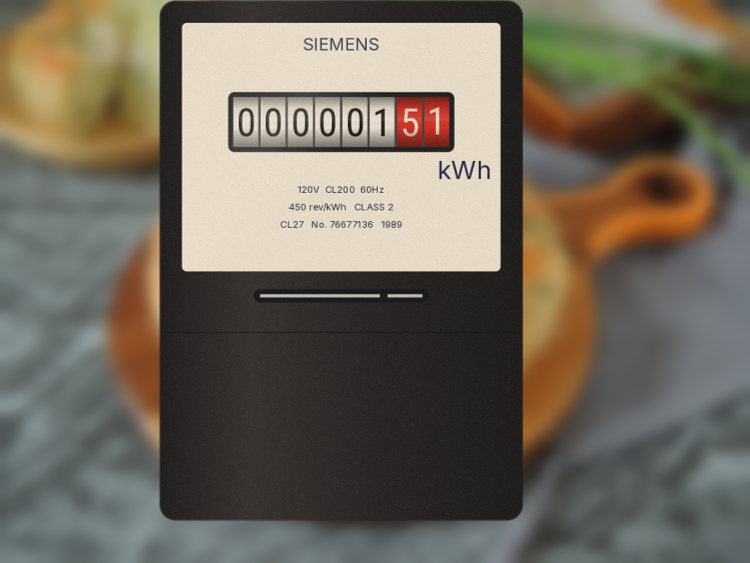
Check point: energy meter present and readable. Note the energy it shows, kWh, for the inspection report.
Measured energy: 1.51 kWh
